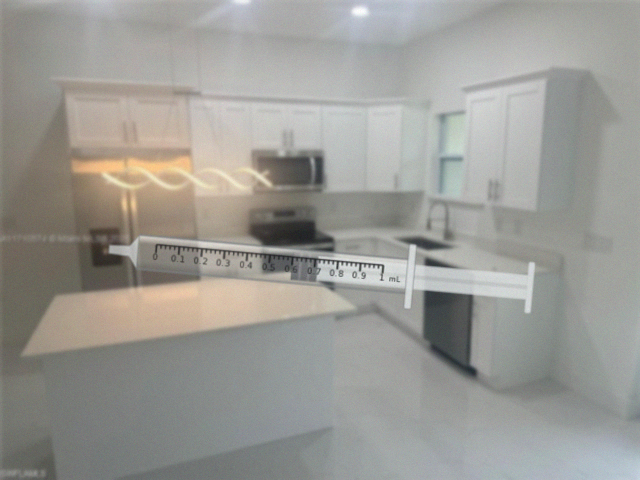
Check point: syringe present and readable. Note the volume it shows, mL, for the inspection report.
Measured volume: 0.6 mL
